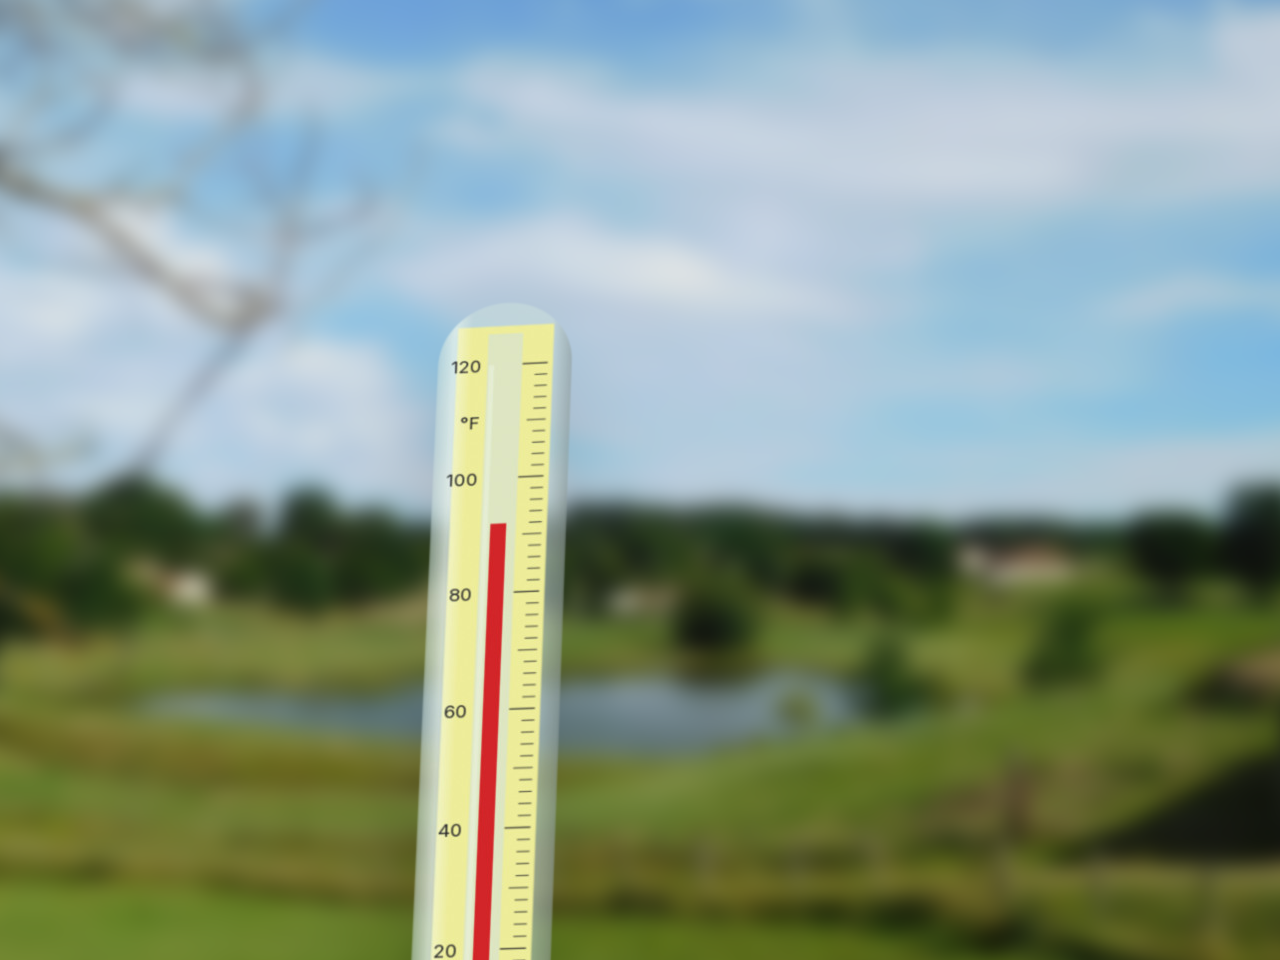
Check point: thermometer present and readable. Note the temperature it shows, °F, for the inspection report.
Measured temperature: 92 °F
